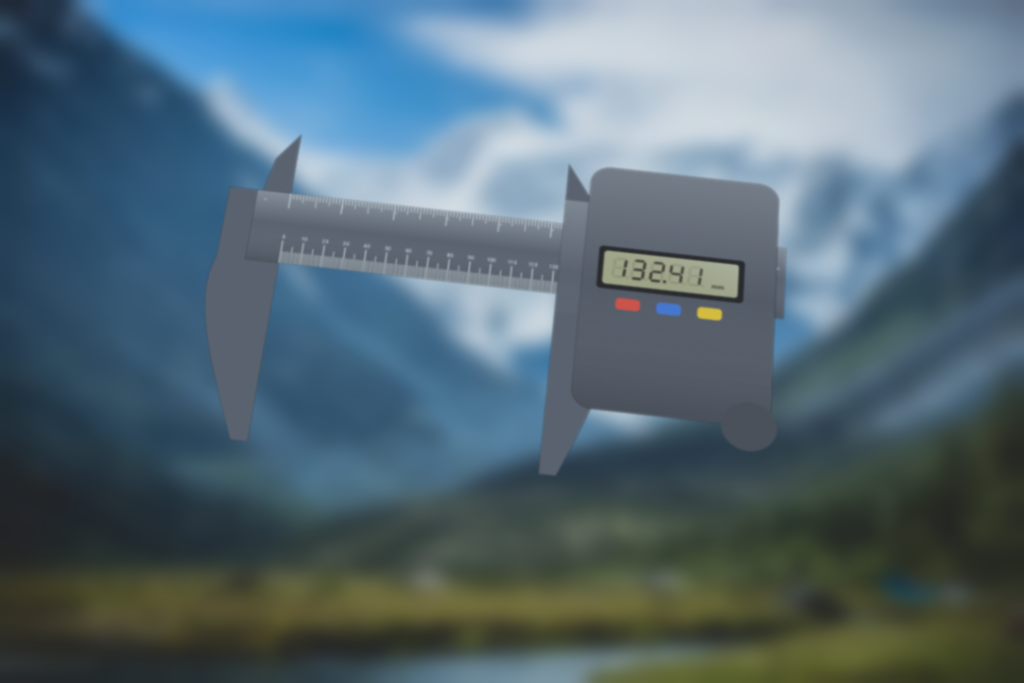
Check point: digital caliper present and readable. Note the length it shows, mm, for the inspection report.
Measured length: 132.41 mm
